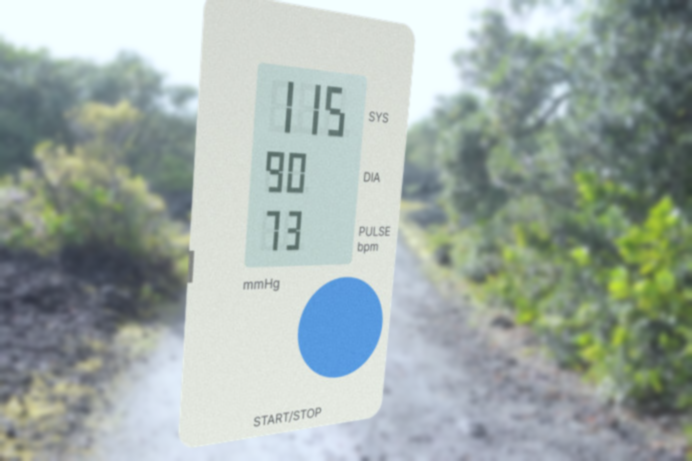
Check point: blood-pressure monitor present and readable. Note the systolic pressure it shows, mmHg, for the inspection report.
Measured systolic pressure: 115 mmHg
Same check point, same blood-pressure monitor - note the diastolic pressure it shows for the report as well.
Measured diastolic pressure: 90 mmHg
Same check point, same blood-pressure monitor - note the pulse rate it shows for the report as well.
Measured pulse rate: 73 bpm
